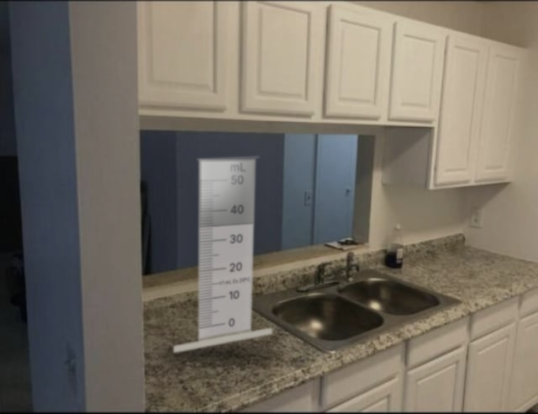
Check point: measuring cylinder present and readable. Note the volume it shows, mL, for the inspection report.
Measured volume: 35 mL
